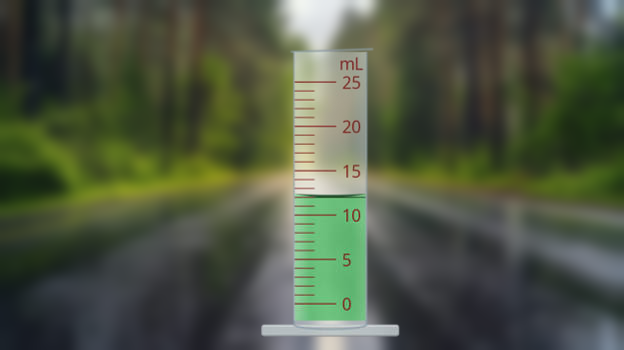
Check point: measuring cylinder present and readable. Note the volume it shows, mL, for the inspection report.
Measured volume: 12 mL
